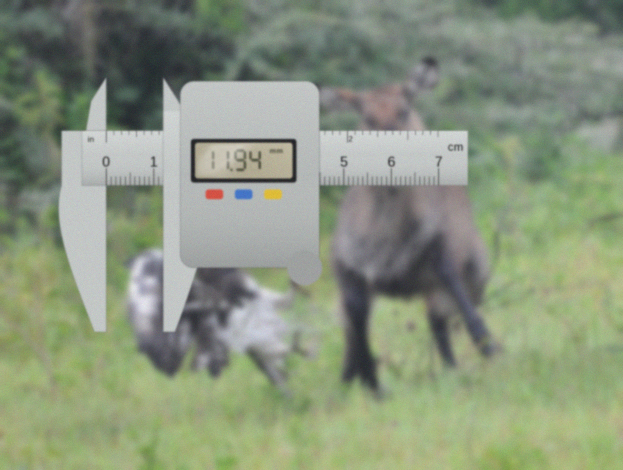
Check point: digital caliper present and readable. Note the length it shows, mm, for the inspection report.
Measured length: 11.94 mm
